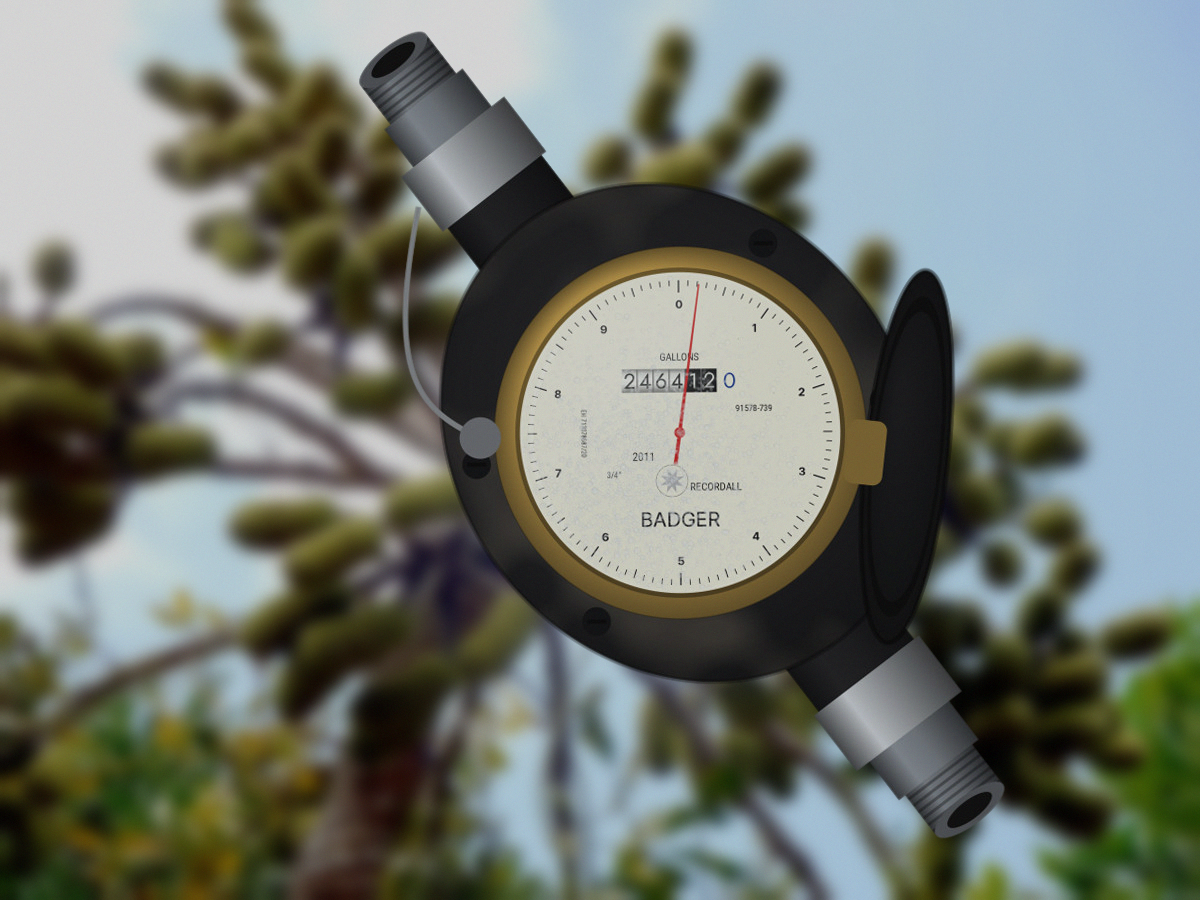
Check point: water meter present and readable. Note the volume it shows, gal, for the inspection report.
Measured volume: 2464120.2 gal
